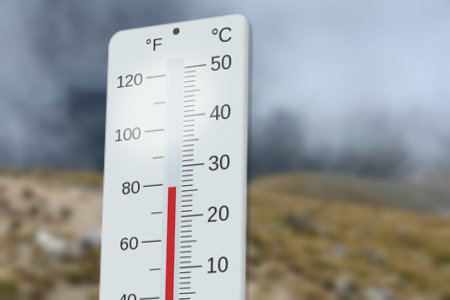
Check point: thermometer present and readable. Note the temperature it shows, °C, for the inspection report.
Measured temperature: 26 °C
